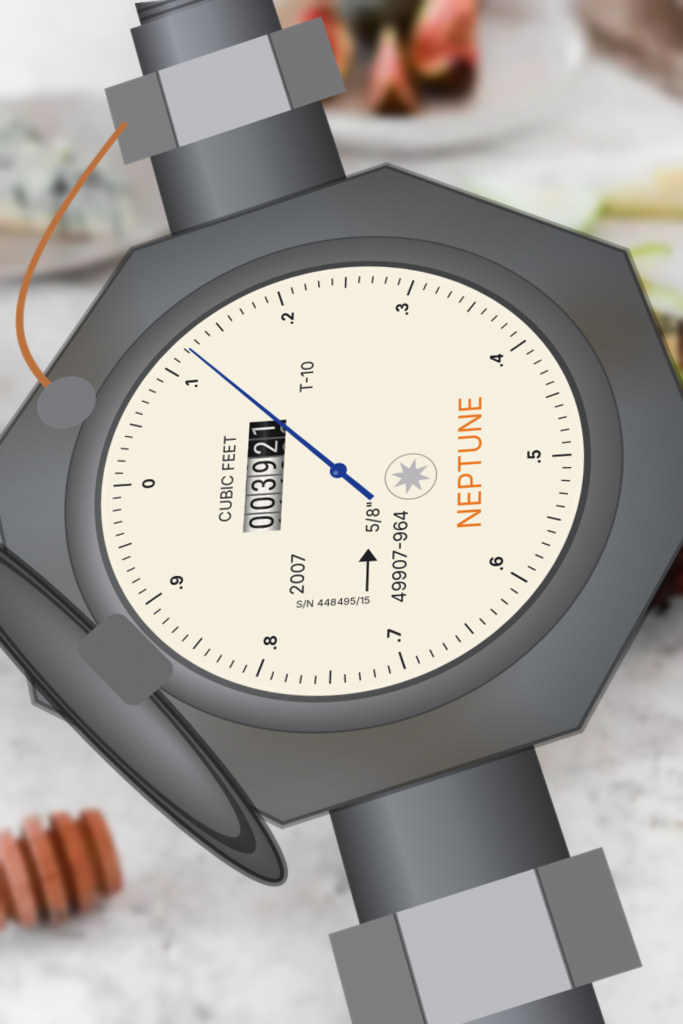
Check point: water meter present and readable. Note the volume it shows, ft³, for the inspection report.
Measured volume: 3921.12 ft³
